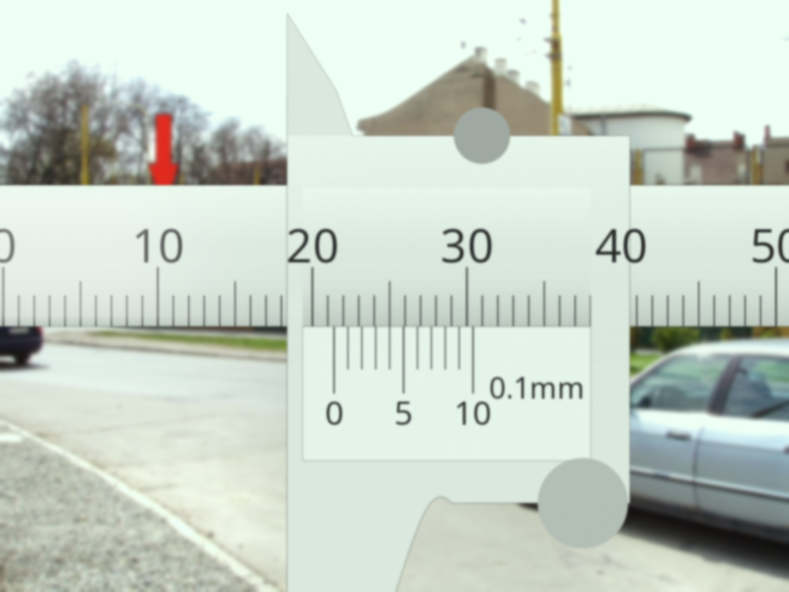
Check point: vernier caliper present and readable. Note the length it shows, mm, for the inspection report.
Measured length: 21.4 mm
